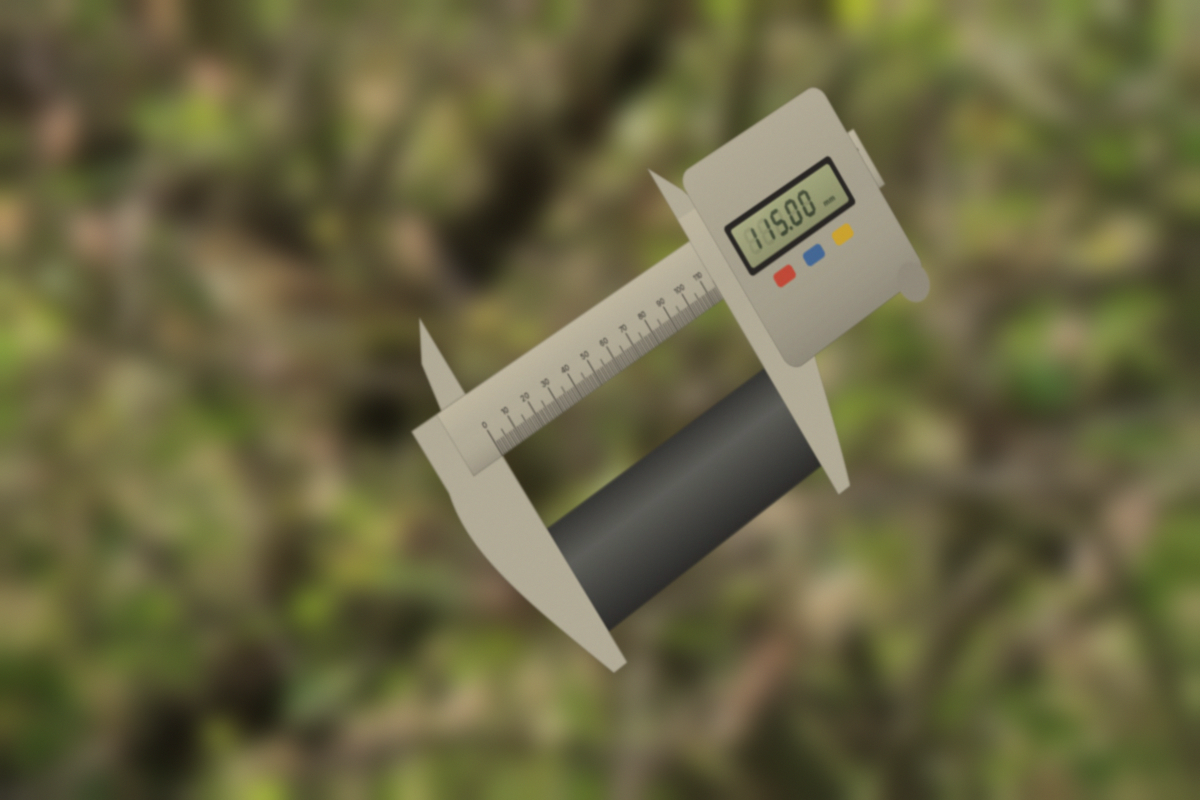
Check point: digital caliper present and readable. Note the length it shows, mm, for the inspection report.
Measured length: 115.00 mm
